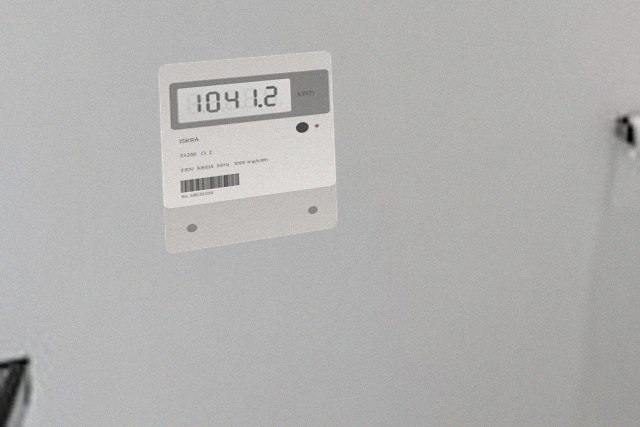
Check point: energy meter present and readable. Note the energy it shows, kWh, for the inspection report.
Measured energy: 1041.2 kWh
